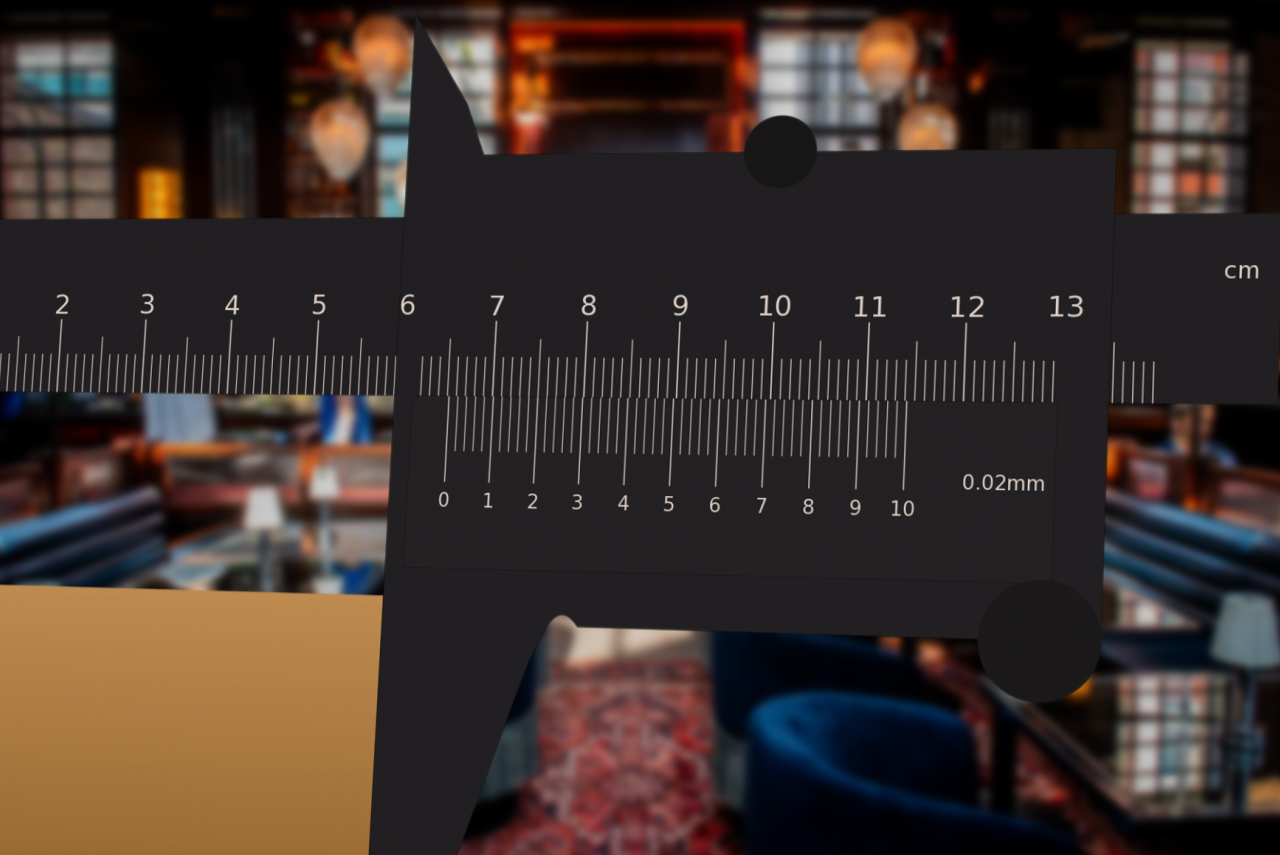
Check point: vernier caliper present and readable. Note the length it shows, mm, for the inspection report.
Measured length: 65.2 mm
